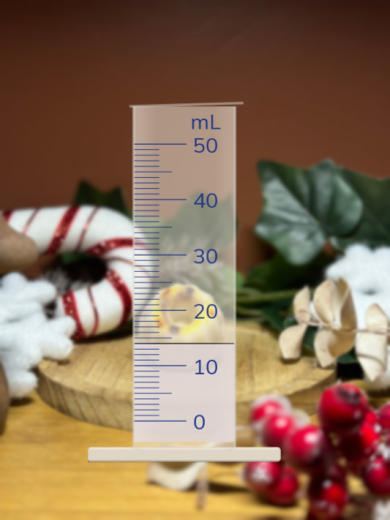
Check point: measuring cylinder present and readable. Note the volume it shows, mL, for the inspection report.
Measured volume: 14 mL
